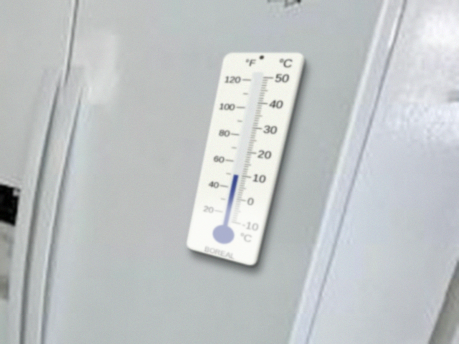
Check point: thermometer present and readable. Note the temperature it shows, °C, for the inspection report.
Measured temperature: 10 °C
